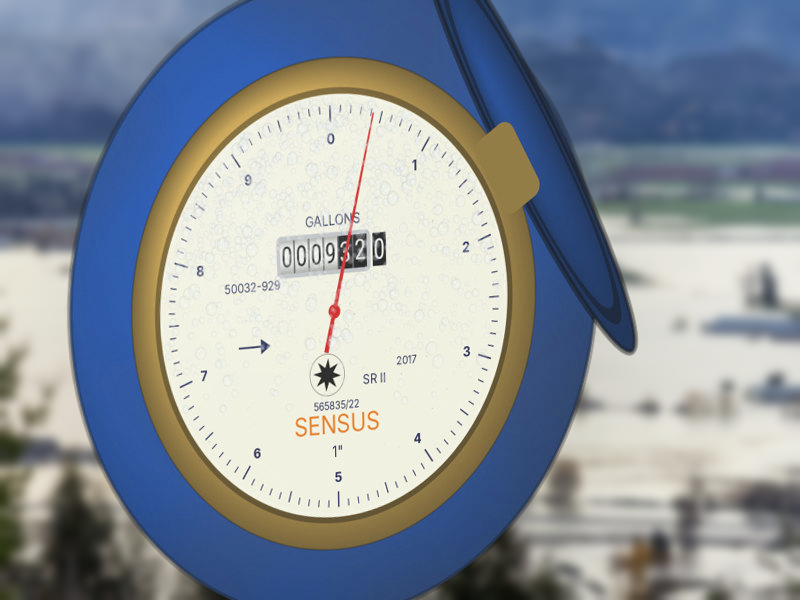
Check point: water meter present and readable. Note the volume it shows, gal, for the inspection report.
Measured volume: 9320.4 gal
